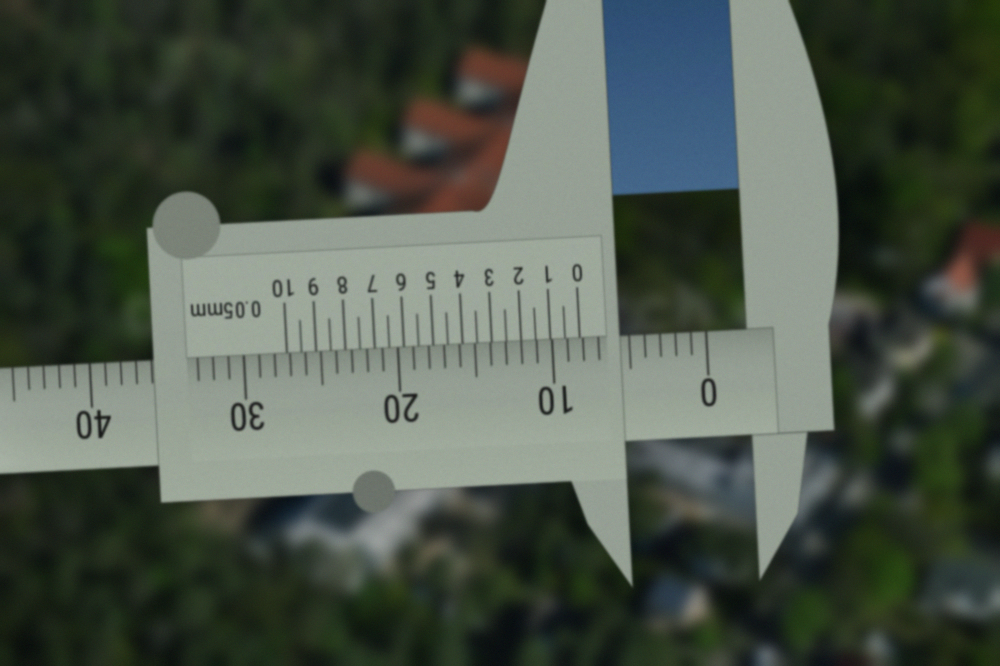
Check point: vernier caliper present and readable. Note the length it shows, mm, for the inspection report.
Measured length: 8.2 mm
